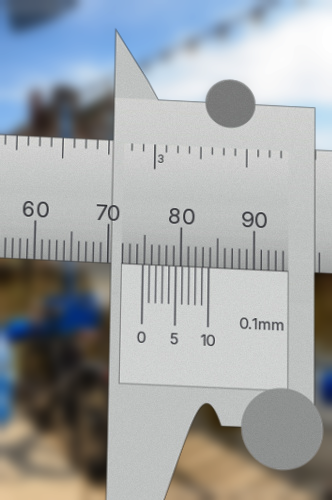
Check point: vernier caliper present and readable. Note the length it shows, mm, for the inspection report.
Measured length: 74.8 mm
